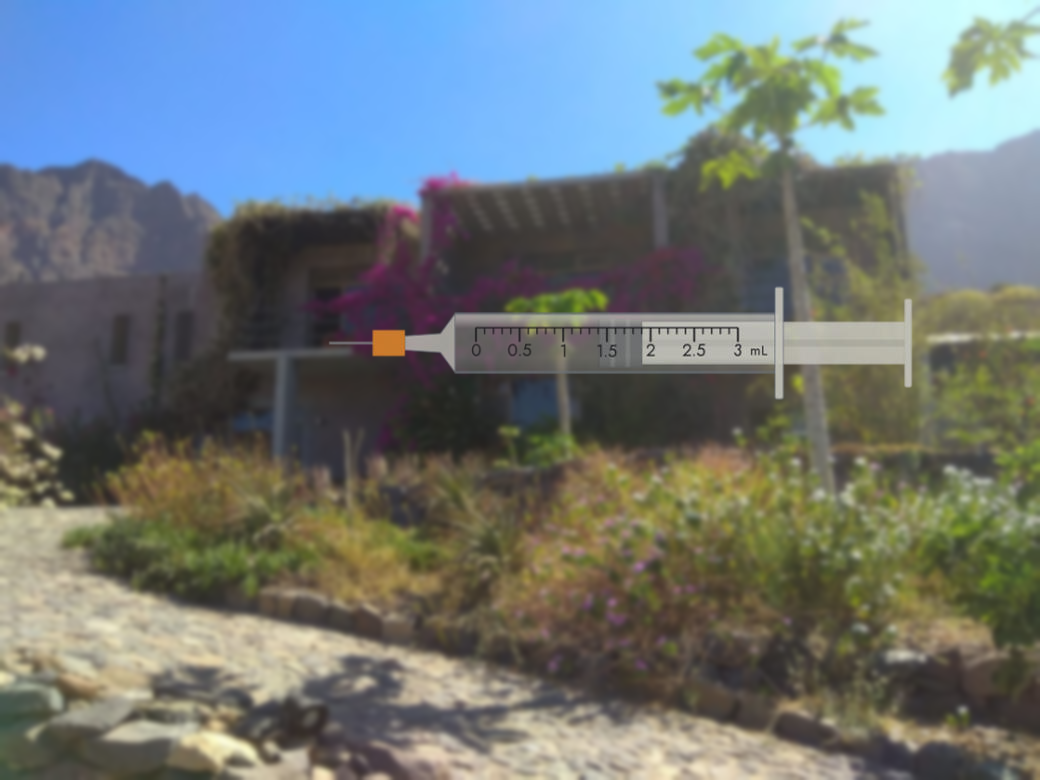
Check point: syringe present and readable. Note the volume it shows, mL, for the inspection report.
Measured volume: 1.4 mL
